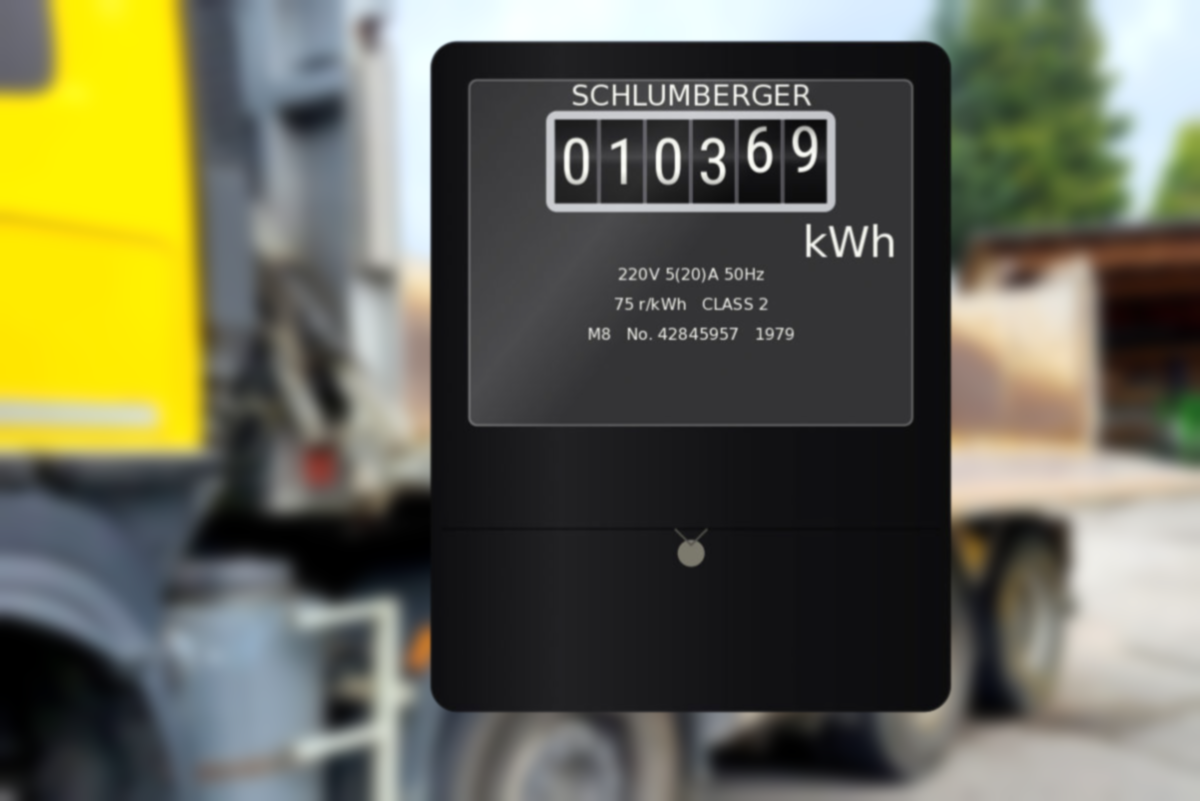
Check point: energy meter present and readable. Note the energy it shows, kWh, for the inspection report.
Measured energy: 10369 kWh
